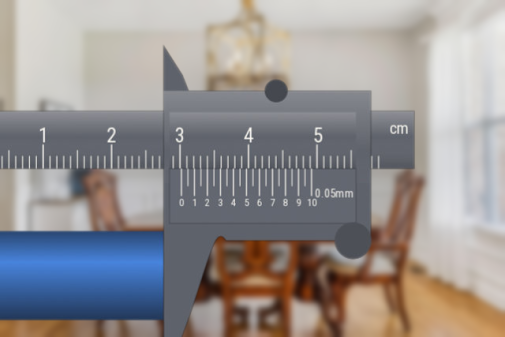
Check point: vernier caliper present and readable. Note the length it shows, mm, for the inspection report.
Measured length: 30.2 mm
